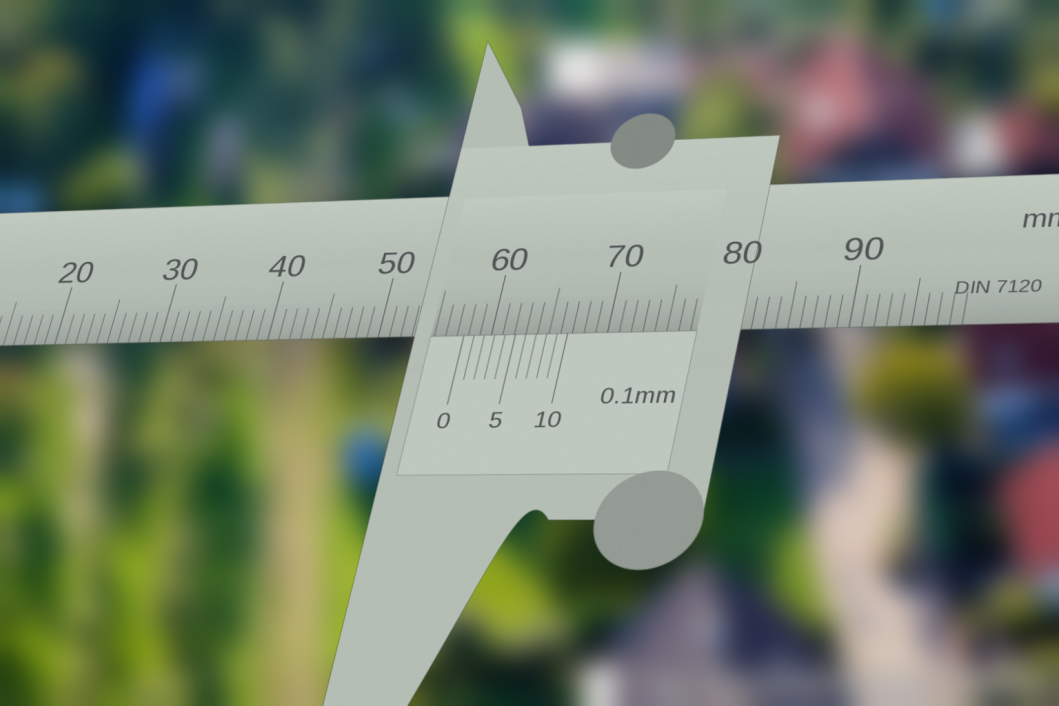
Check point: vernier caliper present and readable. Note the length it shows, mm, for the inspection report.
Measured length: 57.6 mm
